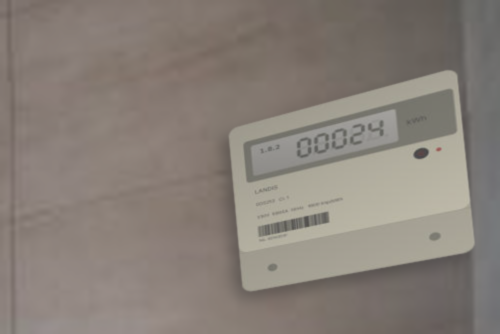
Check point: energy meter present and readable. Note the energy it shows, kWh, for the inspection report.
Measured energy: 24 kWh
